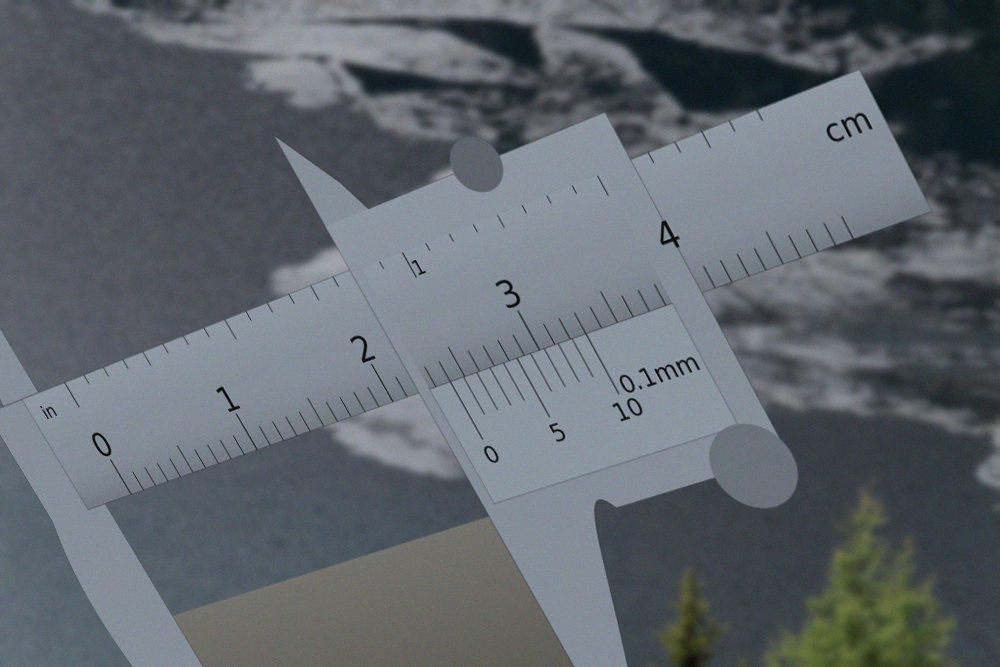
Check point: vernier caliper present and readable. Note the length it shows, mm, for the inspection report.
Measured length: 24.0 mm
